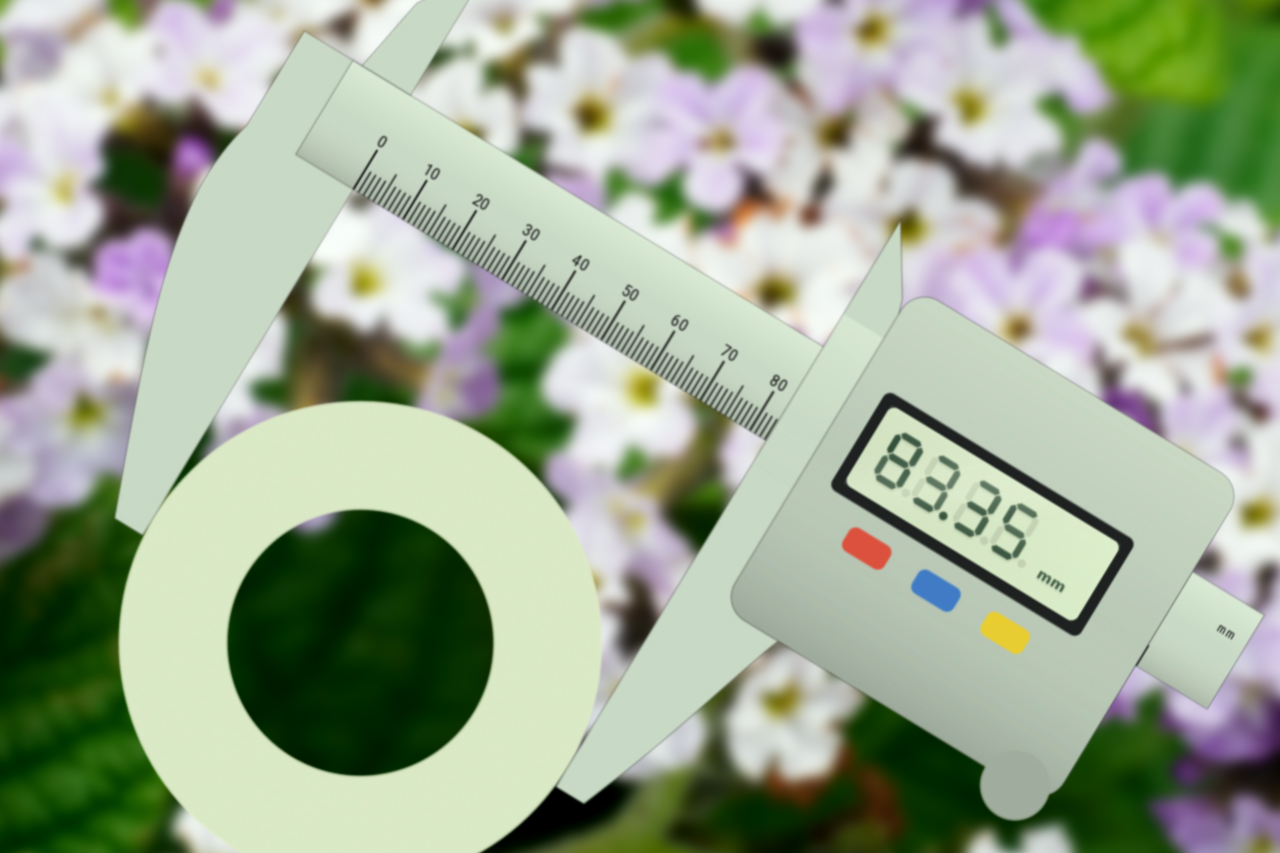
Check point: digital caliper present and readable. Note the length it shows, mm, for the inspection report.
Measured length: 83.35 mm
